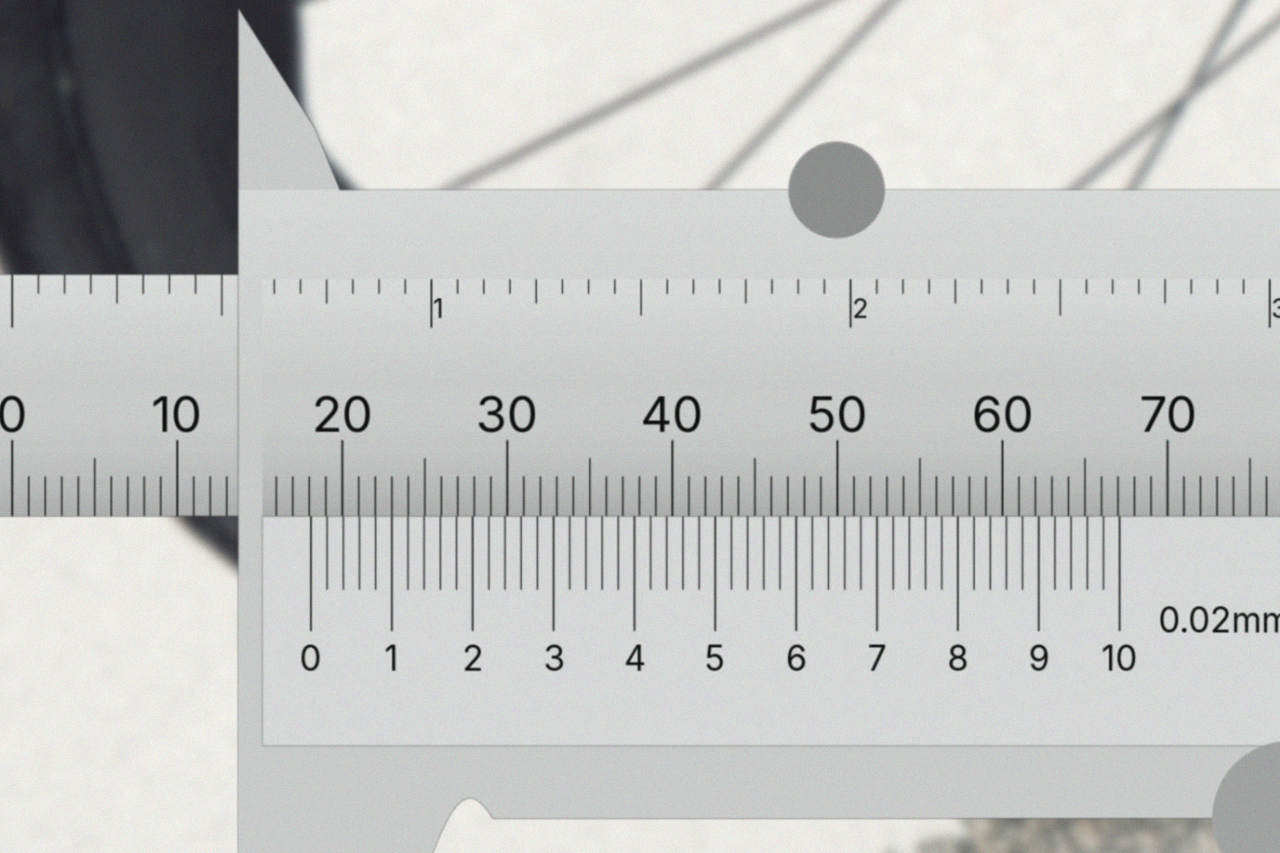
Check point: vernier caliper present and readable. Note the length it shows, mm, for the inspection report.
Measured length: 18.1 mm
